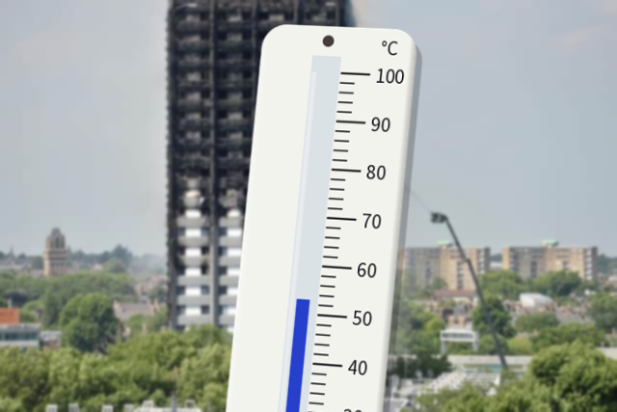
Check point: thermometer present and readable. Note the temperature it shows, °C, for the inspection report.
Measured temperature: 53 °C
